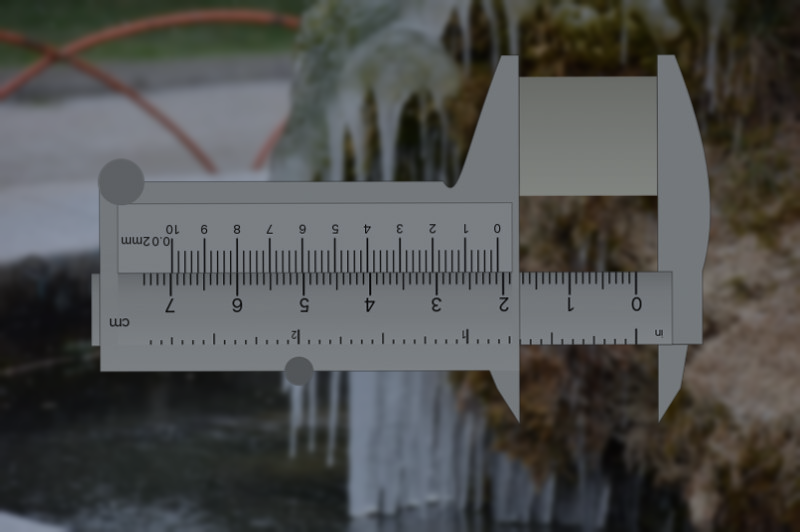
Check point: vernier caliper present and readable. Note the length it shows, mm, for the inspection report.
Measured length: 20.8 mm
